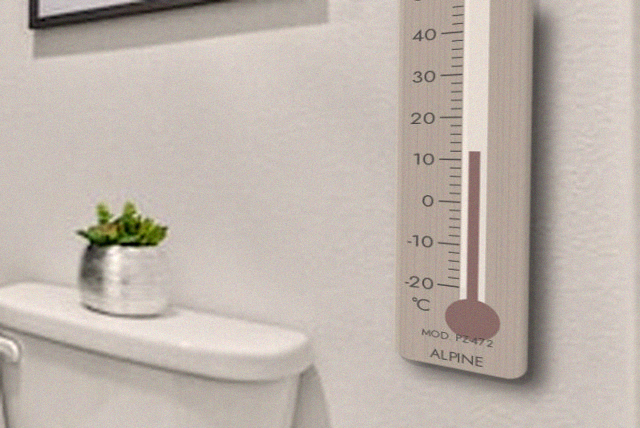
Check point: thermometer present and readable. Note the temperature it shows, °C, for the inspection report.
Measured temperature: 12 °C
